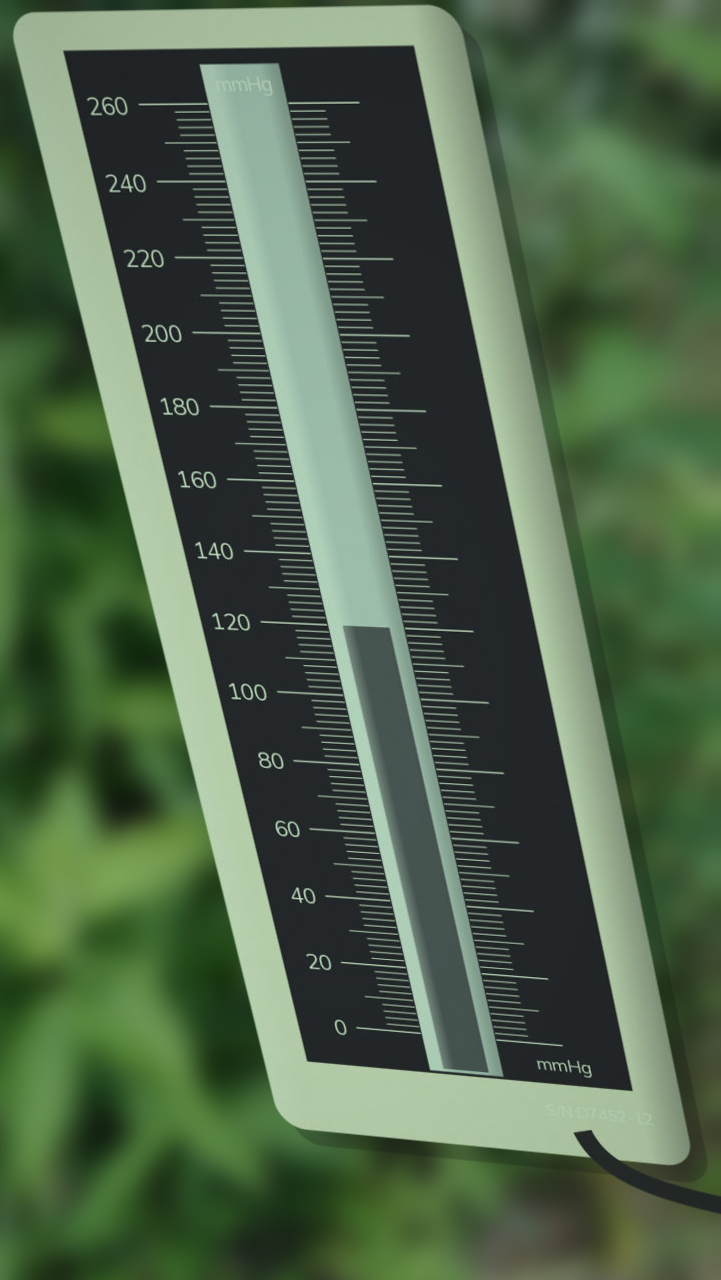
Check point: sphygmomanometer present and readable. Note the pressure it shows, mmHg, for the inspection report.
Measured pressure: 120 mmHg
